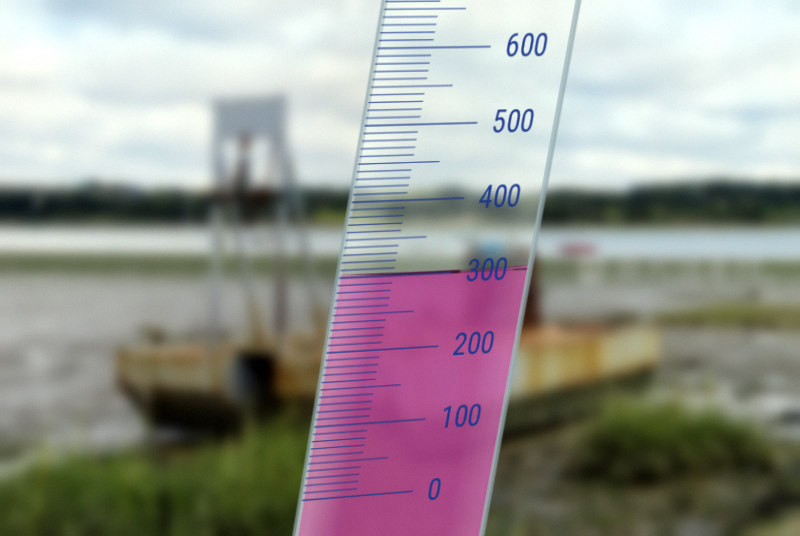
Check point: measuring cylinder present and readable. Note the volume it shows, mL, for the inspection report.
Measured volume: 300 mL
